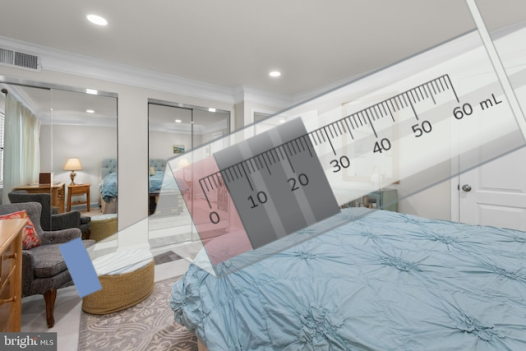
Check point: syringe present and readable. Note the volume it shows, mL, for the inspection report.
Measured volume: 5 mL
